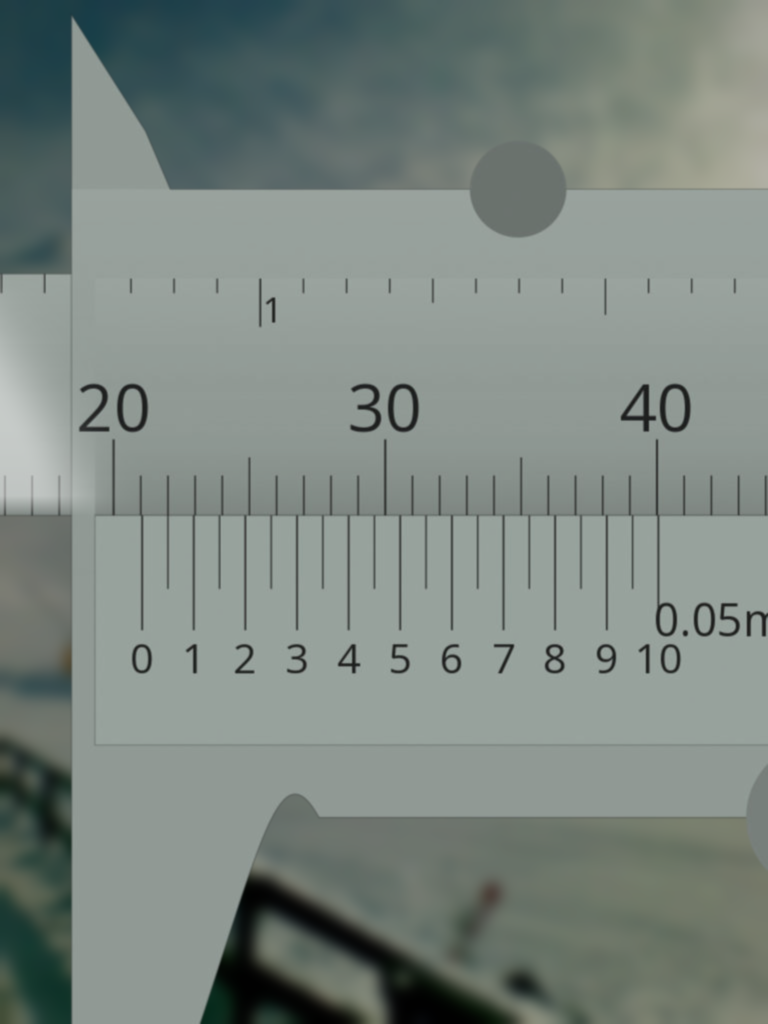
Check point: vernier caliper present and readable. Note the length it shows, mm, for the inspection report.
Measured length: 21.05 mm
